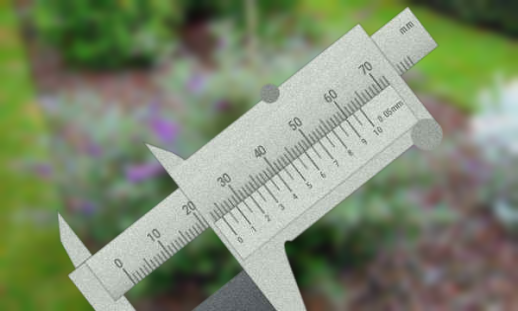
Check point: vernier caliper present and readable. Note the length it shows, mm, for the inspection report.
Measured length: 24.5 mm
